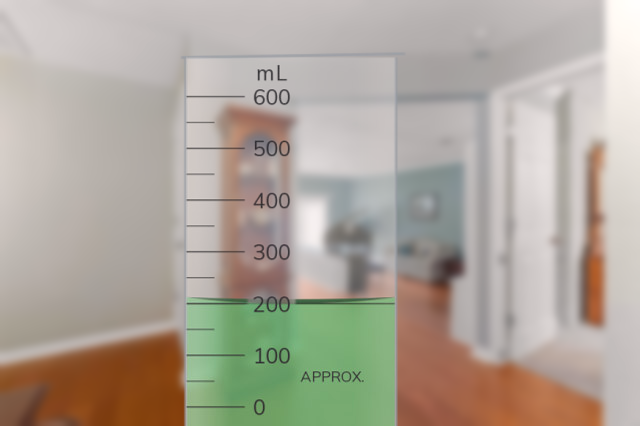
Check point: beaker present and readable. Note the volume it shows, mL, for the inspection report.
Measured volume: 200 mL
